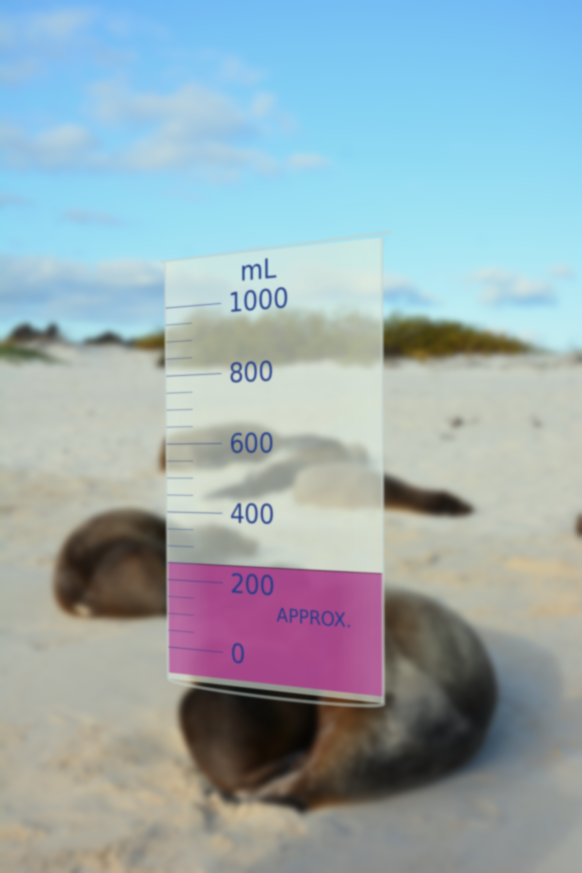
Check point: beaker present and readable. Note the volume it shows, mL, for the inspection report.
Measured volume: 250 mL
